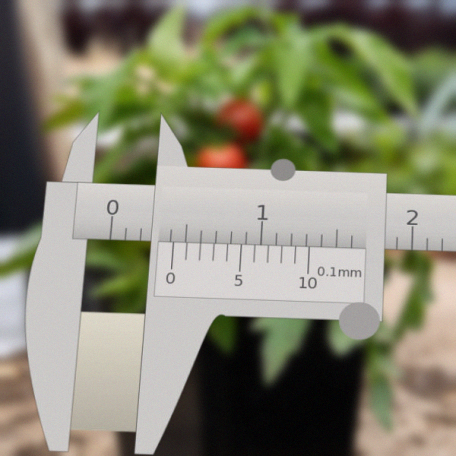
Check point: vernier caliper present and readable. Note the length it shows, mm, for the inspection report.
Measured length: 4.2 mm
